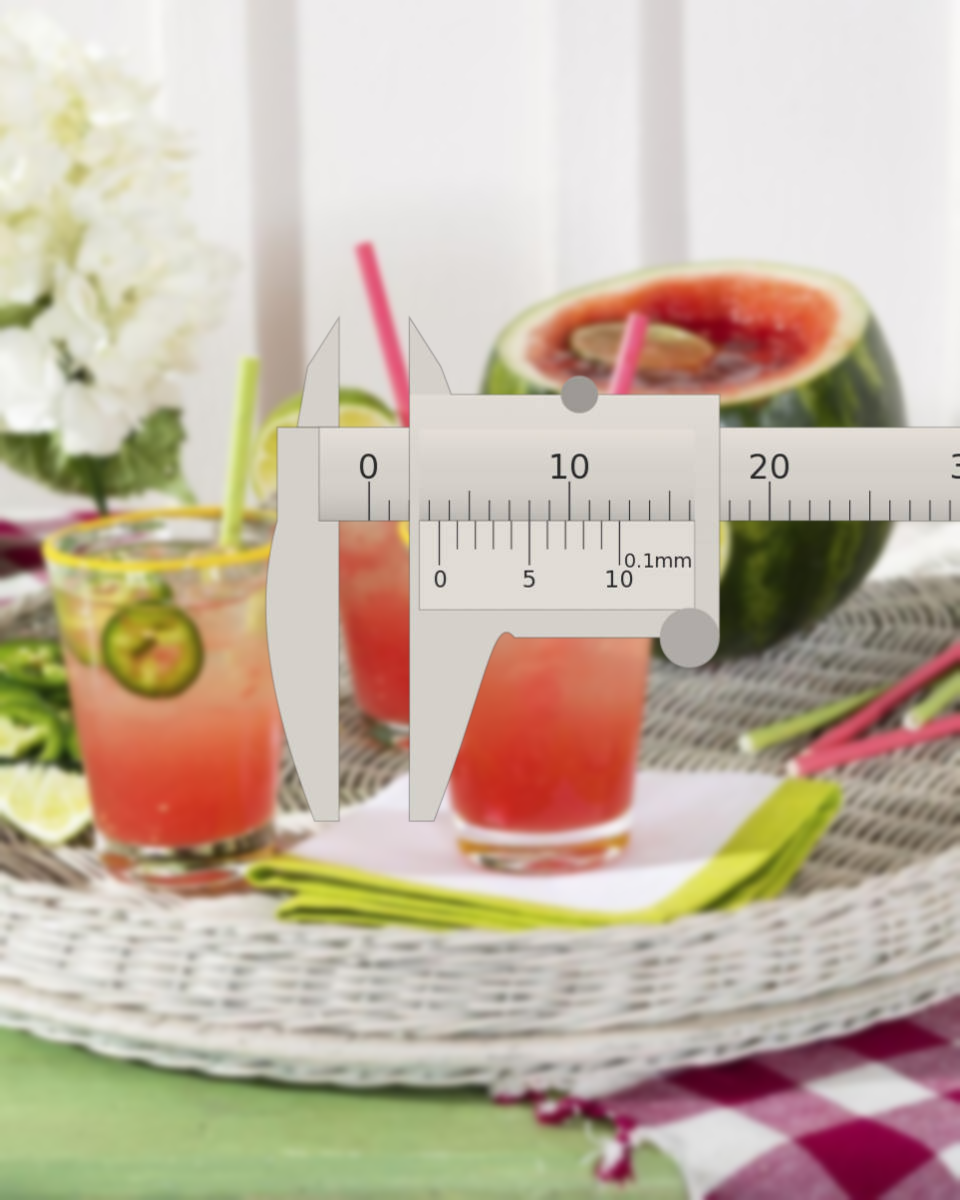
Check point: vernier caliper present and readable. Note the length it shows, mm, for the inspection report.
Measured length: 3.5 mm
